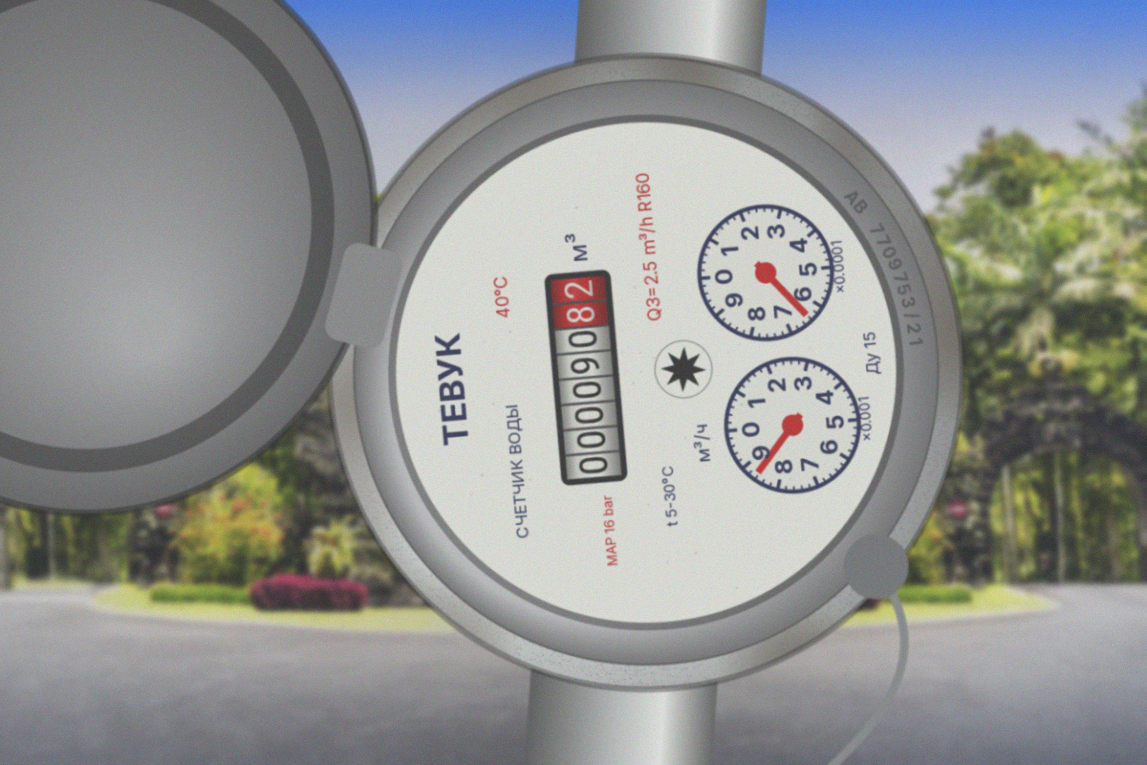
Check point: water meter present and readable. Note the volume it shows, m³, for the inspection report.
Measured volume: 90.8286 m³
